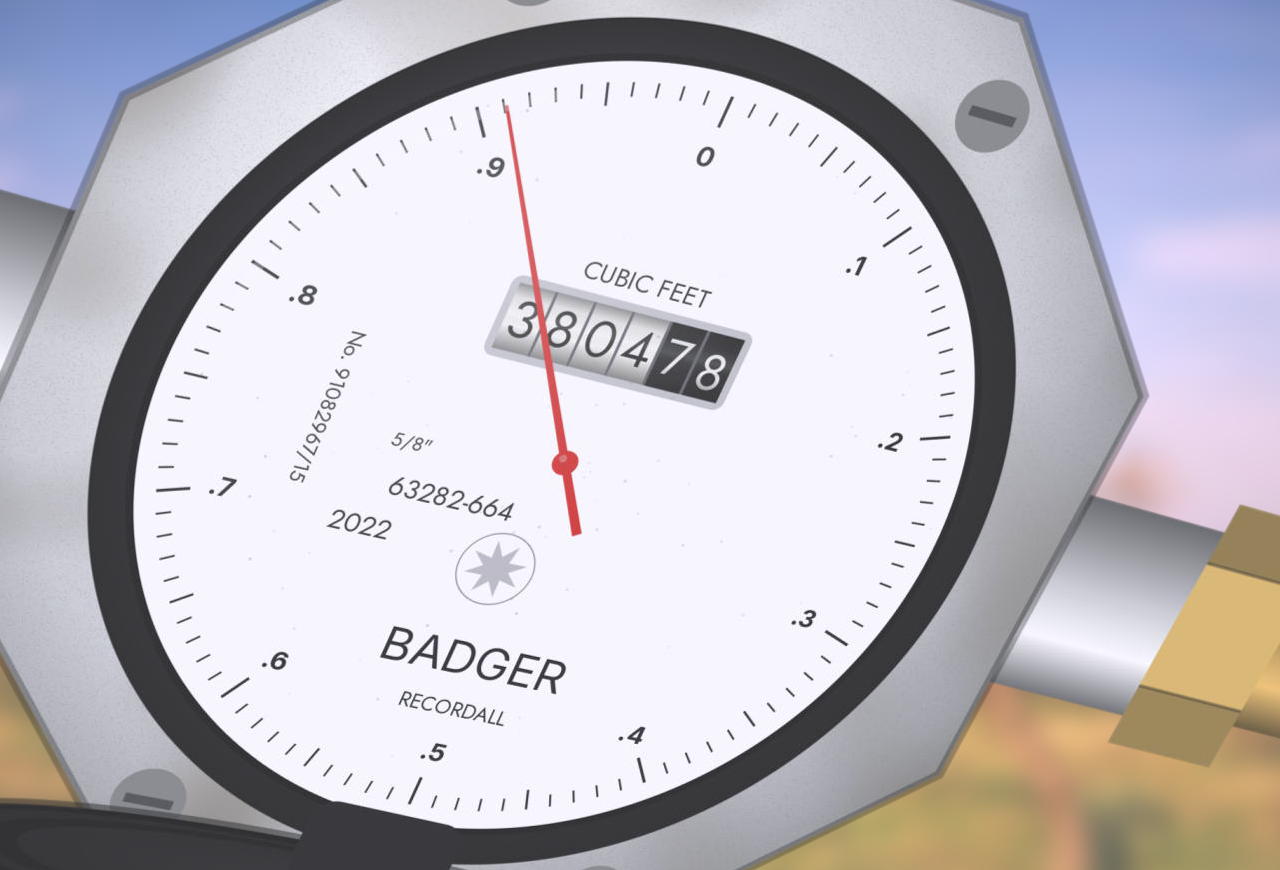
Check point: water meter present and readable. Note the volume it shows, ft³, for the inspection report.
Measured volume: 380477.91 ft³
